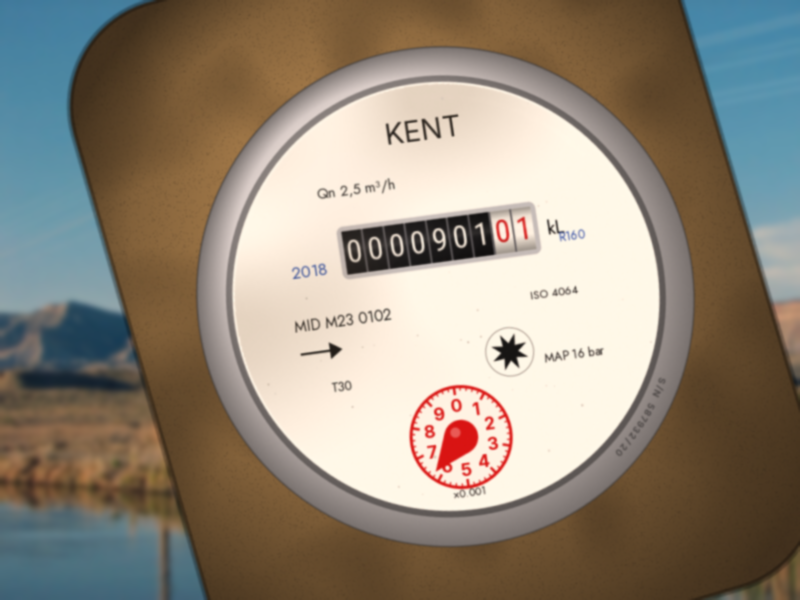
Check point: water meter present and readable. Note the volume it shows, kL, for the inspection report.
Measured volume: 901.016 kL
